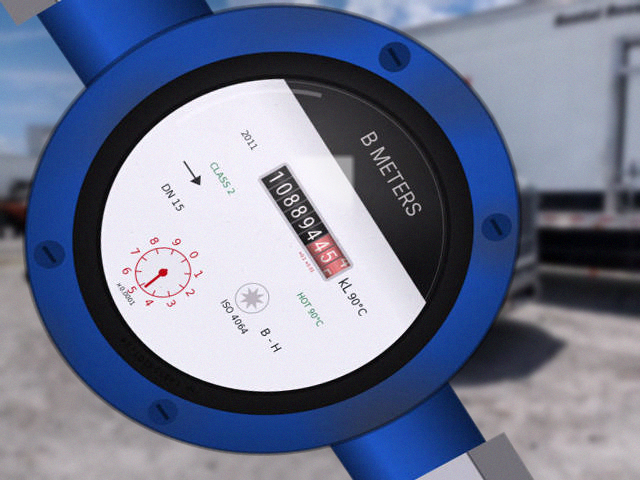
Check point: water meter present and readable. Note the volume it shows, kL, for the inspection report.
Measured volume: 108894.4544 kL
